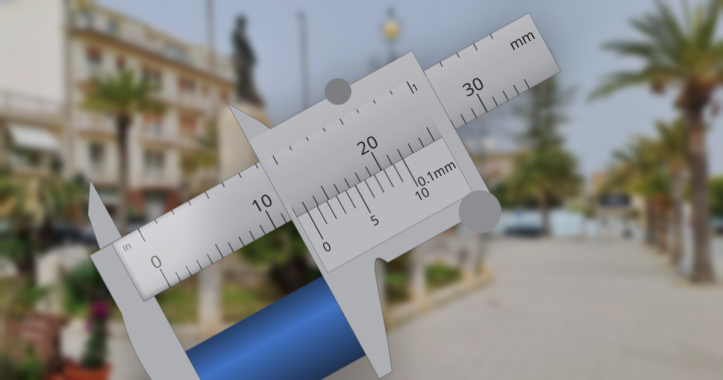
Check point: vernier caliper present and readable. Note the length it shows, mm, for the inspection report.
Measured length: 13.0 mm
